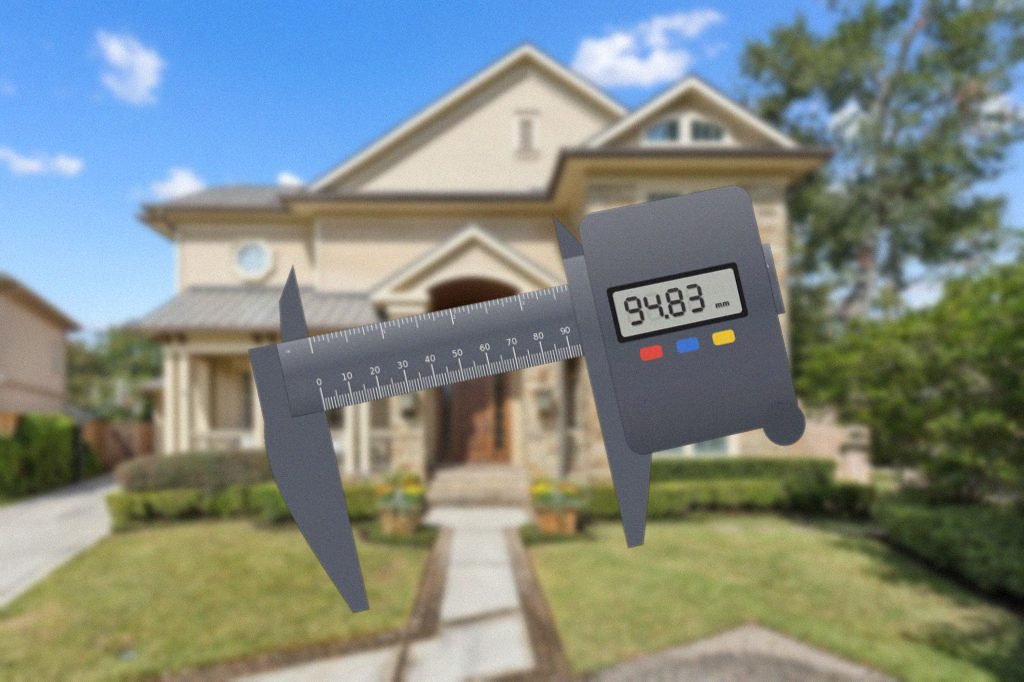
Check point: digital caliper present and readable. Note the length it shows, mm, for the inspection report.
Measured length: 94.83 mm
